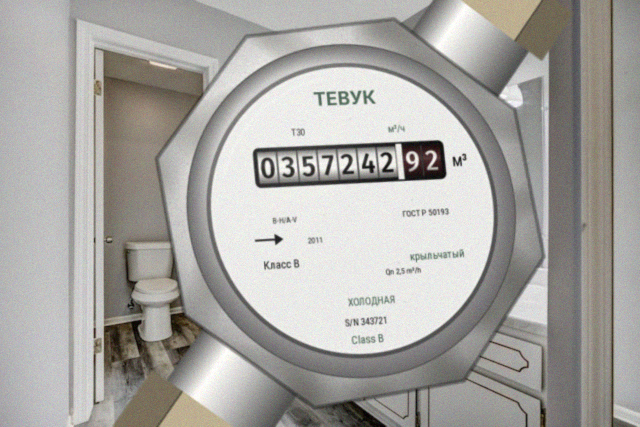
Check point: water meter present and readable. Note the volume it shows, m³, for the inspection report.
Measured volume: 357242.92 m³
